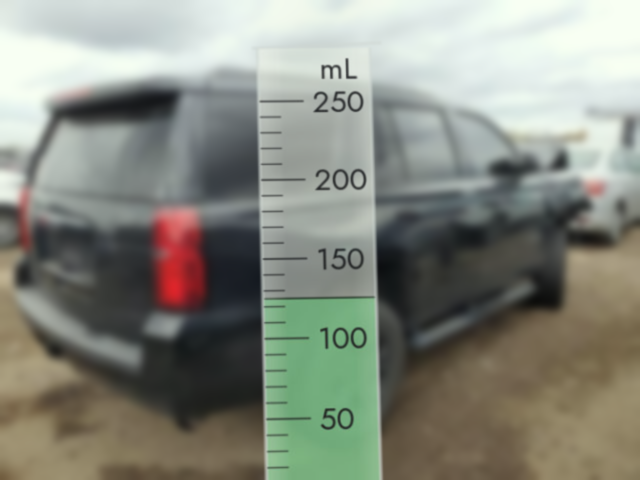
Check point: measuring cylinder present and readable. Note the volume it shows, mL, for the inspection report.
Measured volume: 125 mL
